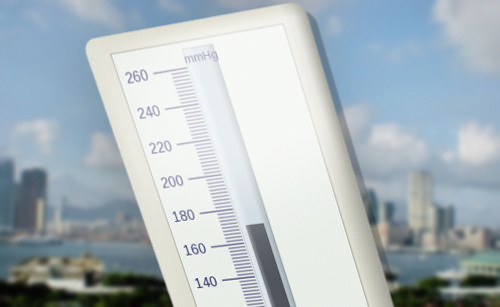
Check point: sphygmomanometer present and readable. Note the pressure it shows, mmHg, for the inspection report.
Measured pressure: 170 mmHg
